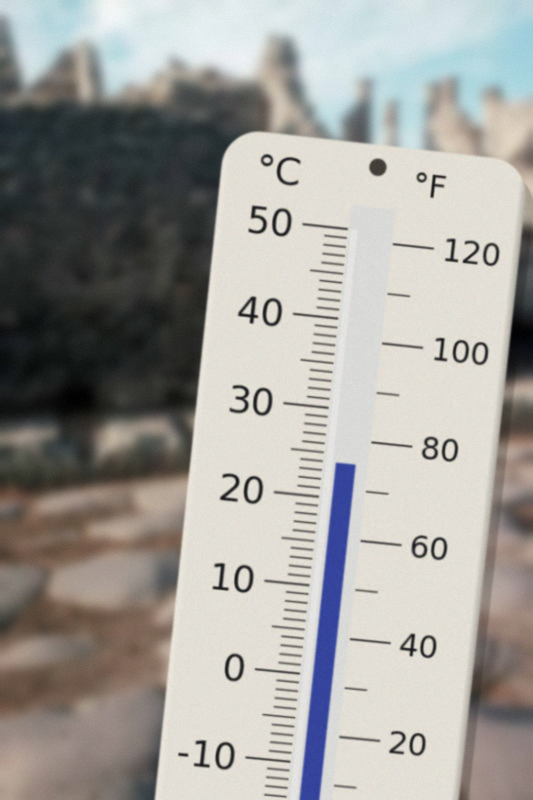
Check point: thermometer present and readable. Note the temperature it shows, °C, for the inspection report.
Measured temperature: 24 °C
